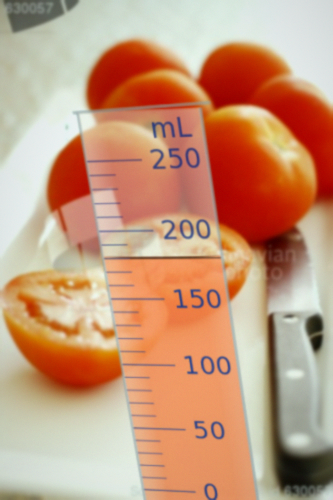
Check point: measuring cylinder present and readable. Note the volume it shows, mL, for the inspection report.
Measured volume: 180 mL
